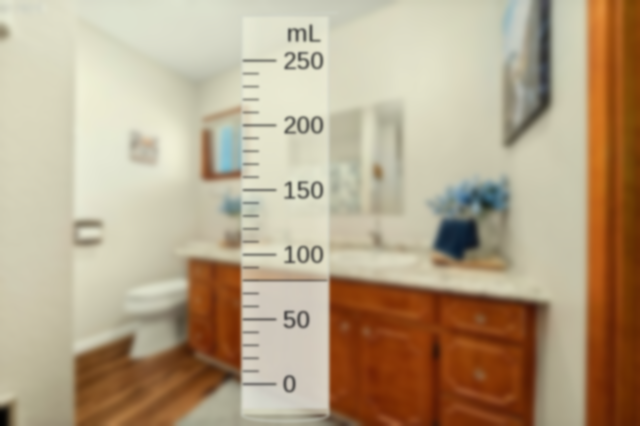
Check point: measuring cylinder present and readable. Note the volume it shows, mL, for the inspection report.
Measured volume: 80 mL
